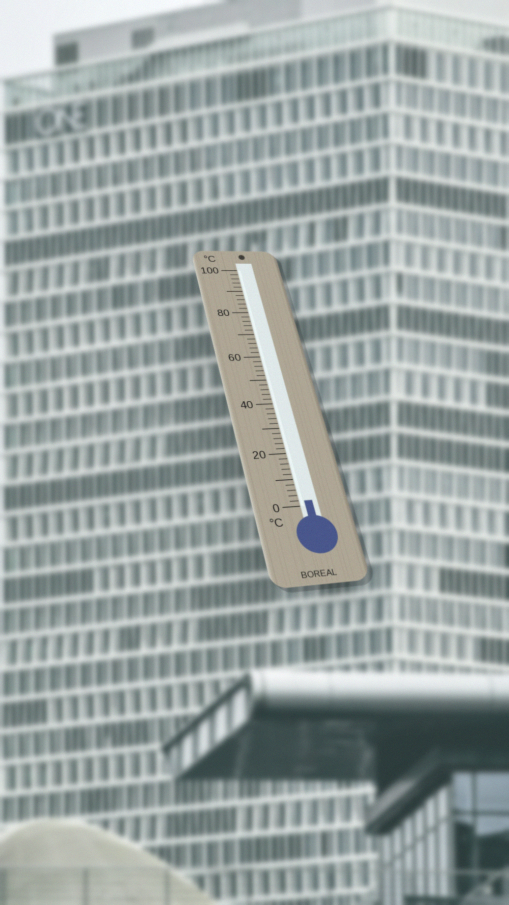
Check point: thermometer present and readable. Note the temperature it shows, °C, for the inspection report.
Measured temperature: 2 °C
